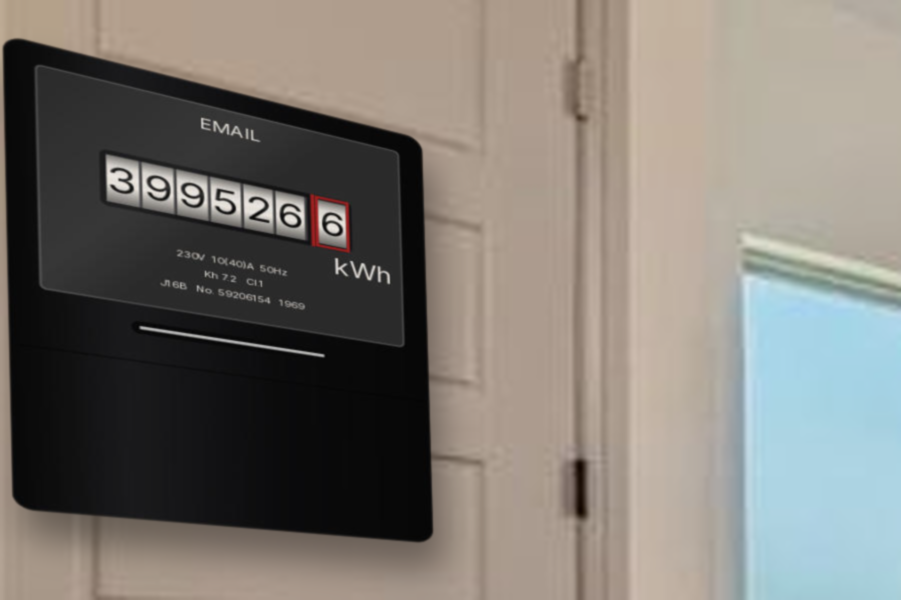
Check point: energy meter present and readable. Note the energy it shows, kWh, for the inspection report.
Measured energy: 399526.6 kWh
